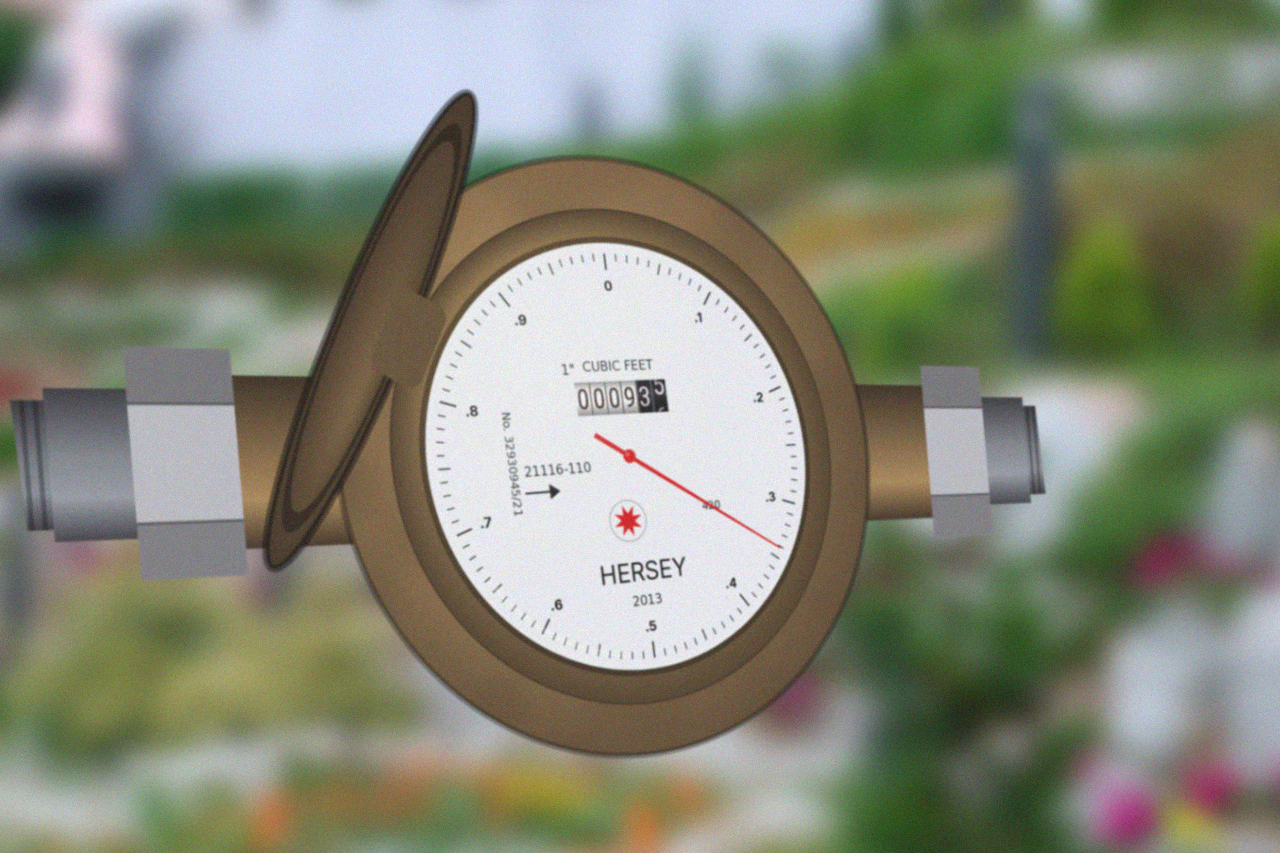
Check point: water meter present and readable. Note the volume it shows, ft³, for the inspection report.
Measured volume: 935.34 ft³
